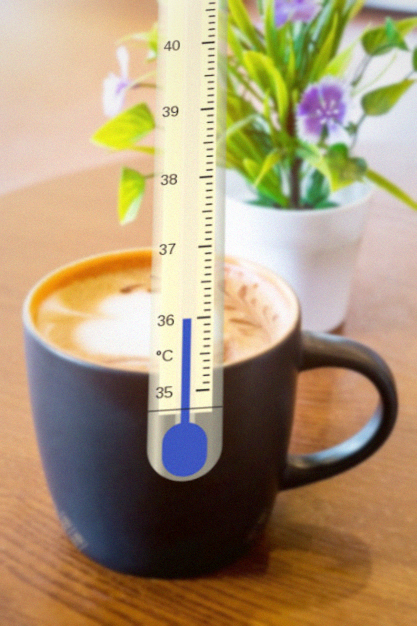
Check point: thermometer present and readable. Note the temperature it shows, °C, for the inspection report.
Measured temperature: 36 °C
